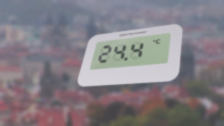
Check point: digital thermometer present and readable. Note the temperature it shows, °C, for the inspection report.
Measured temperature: 24.4 °C
